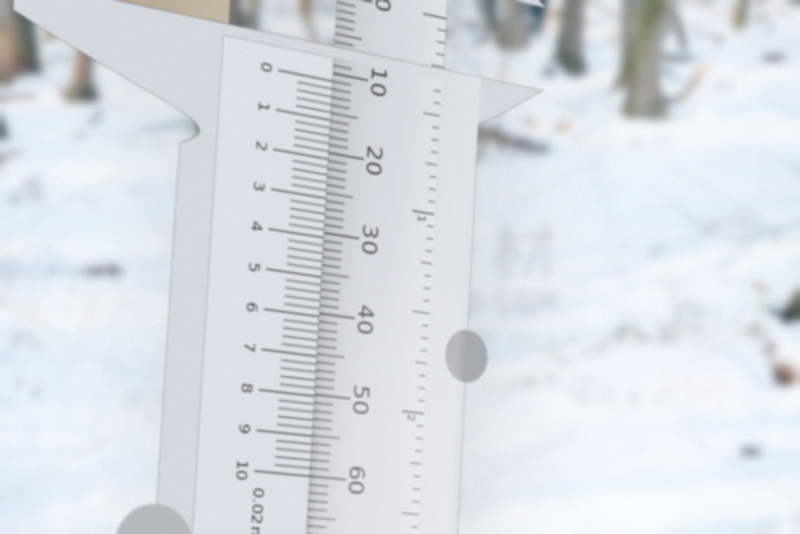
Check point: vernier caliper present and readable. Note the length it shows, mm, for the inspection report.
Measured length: 11.0 mm
